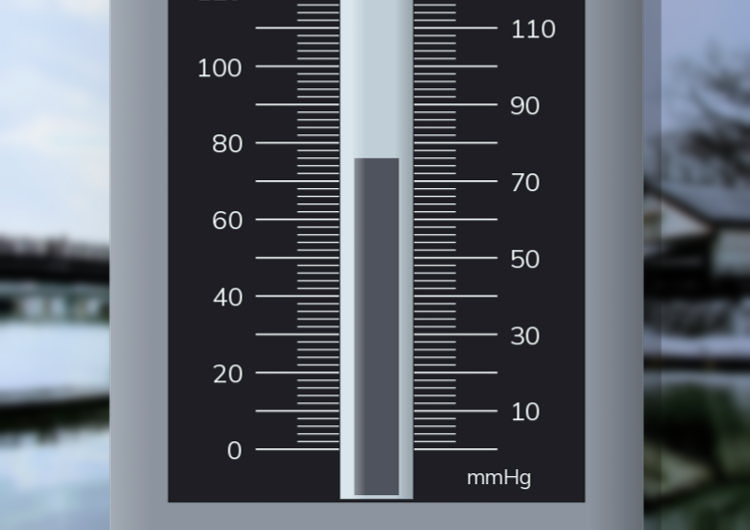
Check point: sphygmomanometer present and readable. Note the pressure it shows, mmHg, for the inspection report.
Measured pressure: 76 mmHg
